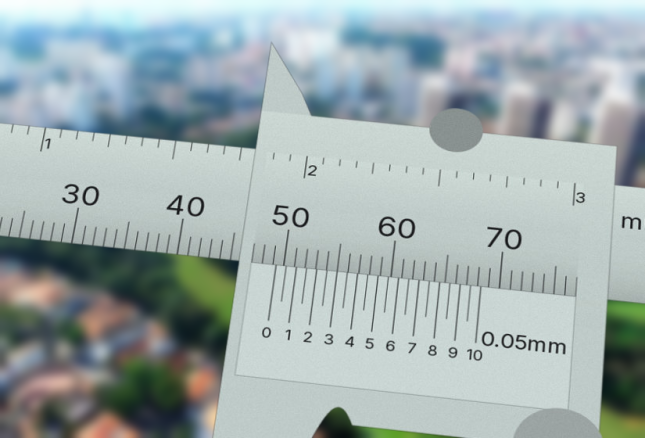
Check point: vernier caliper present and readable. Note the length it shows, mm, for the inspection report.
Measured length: 49.3 mm
